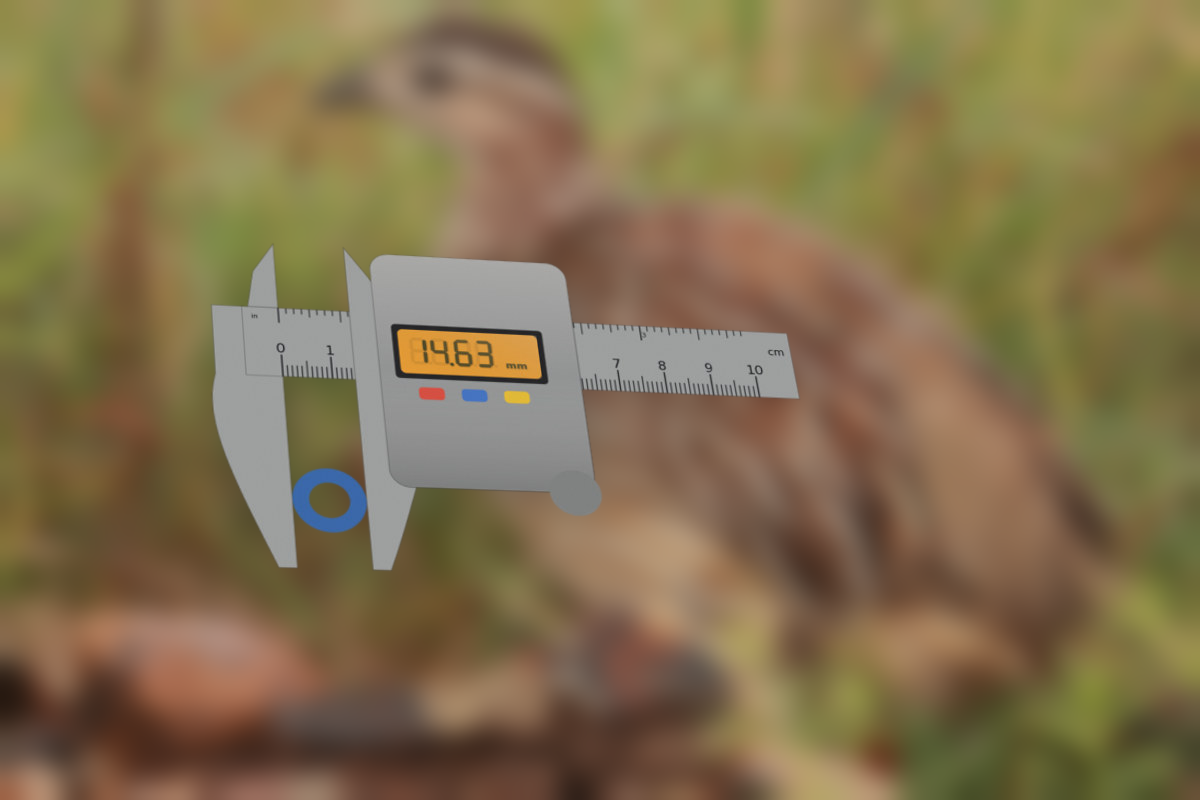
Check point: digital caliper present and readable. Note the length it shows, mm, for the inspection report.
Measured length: 14.63 mm
